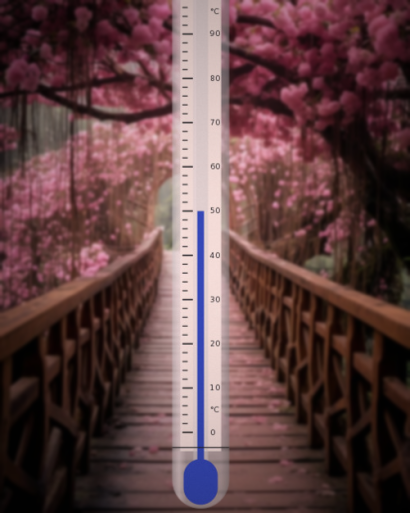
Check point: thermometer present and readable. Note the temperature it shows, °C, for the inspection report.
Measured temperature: 50 °C
